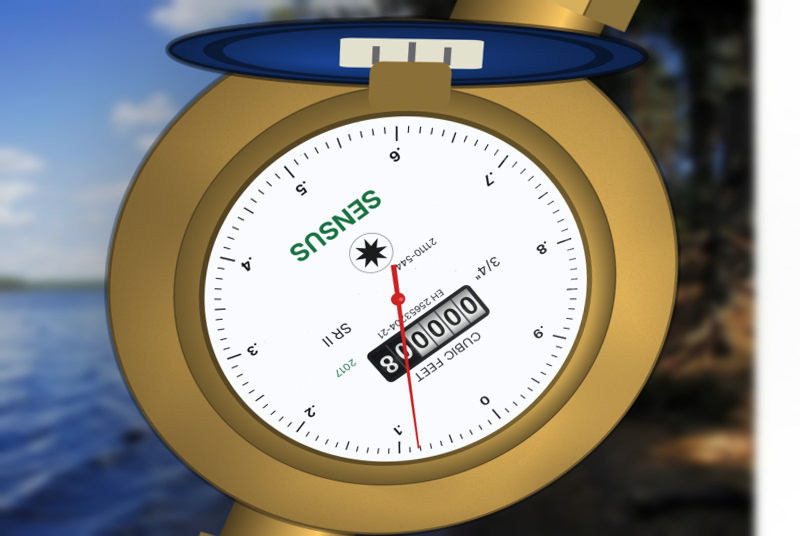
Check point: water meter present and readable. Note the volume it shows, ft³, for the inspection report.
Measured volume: 8.08 ft³
